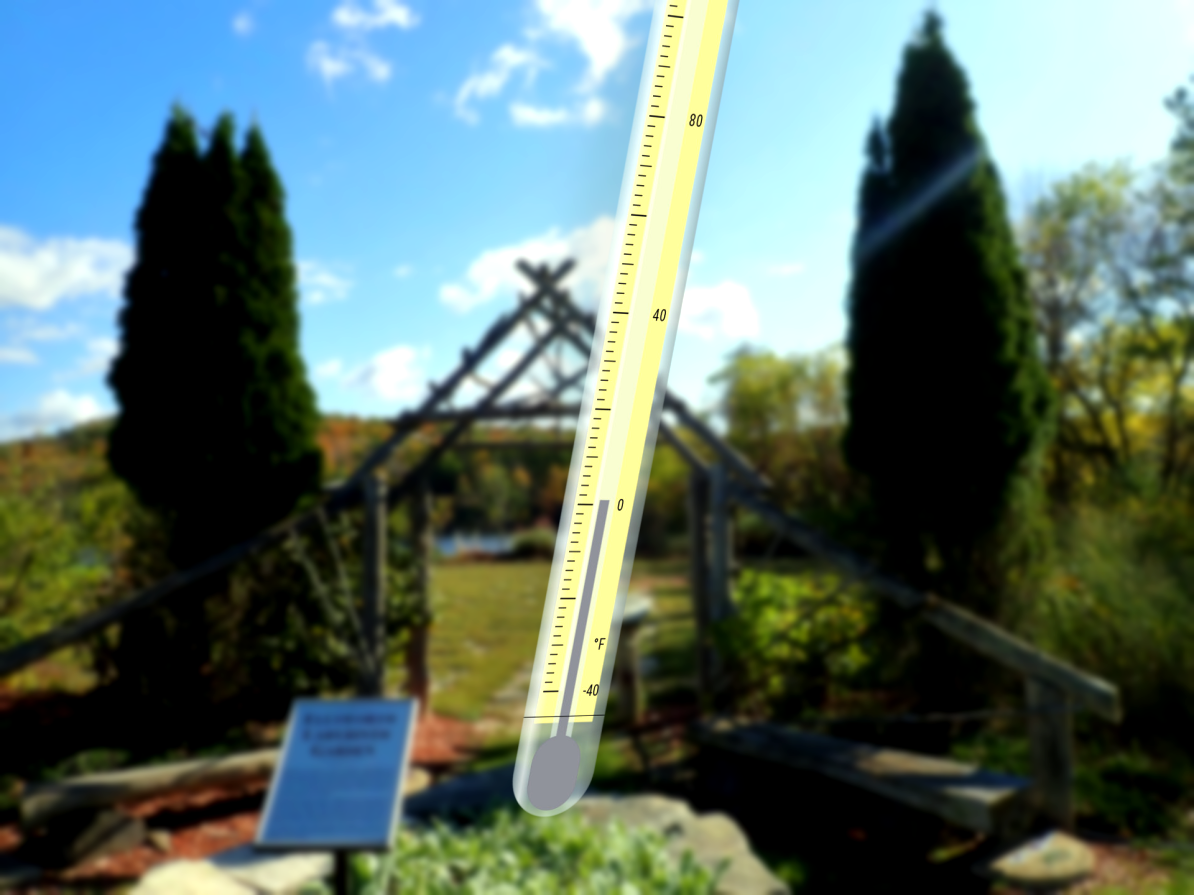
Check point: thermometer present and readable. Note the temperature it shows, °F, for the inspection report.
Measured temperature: 1 °F
